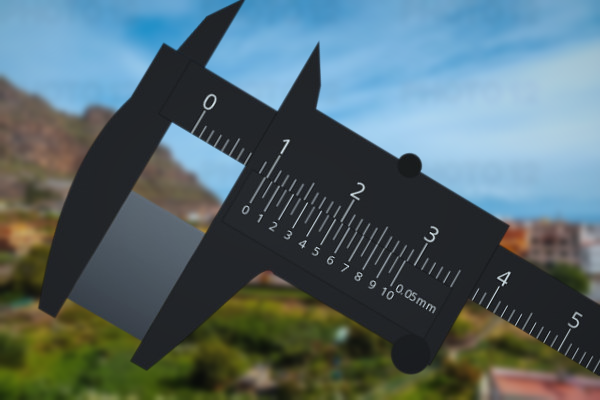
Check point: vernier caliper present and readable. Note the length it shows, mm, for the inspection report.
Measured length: 9.8 mm
